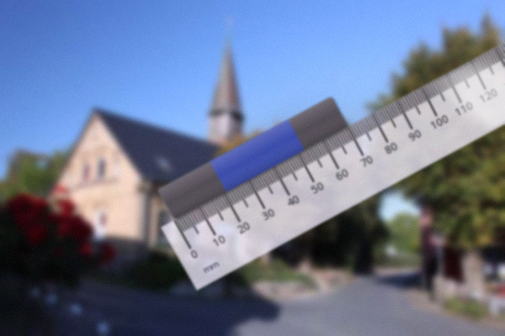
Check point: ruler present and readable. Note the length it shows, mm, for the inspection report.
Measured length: 70 mm
